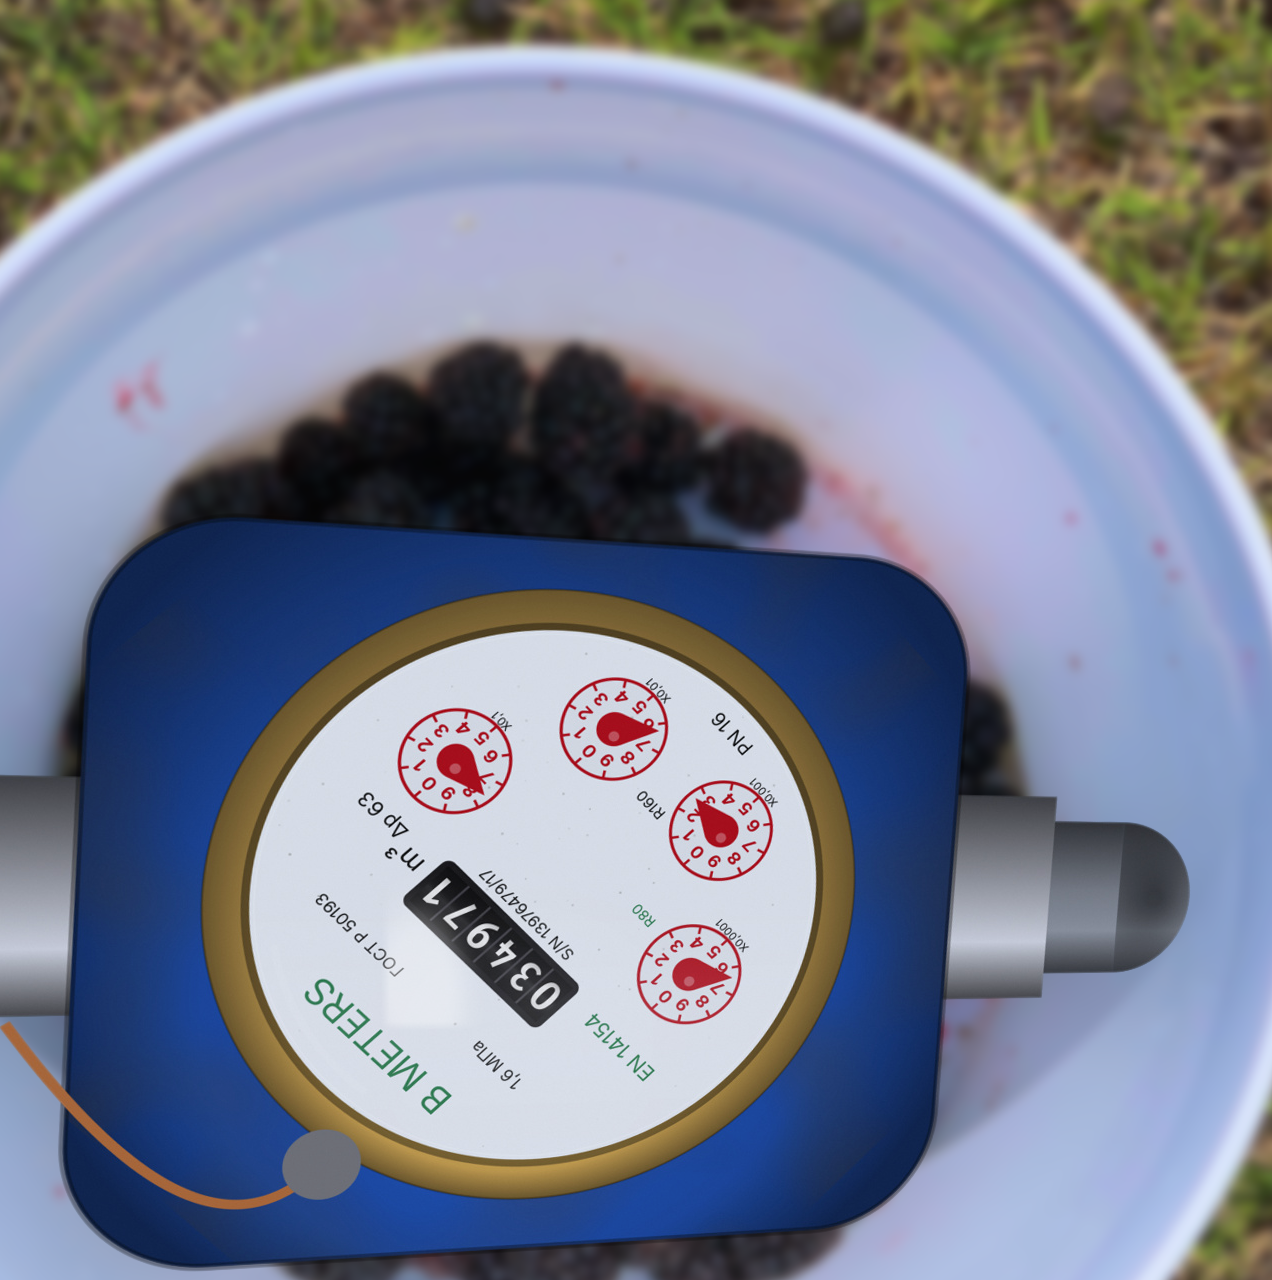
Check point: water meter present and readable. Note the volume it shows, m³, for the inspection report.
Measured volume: 34971.7626 m³
